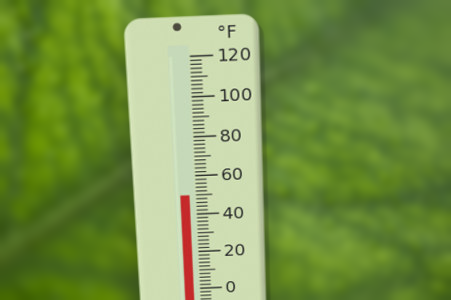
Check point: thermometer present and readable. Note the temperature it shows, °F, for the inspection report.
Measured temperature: 50 °F
